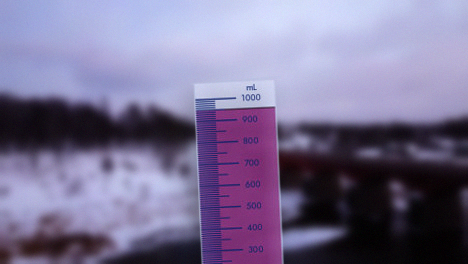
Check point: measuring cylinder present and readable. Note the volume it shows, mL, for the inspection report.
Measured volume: 950 mL
